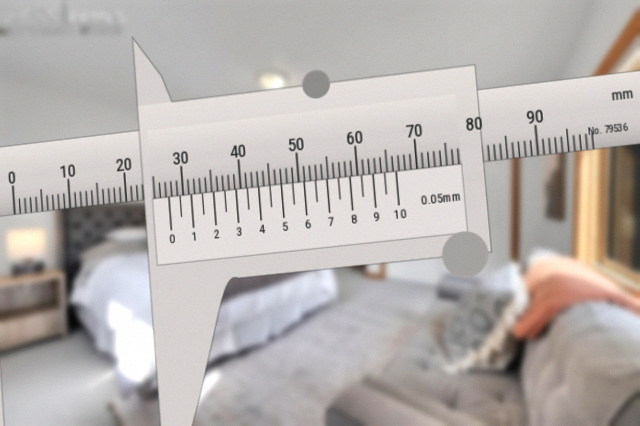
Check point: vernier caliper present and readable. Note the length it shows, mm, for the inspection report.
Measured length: 27.5 mm
